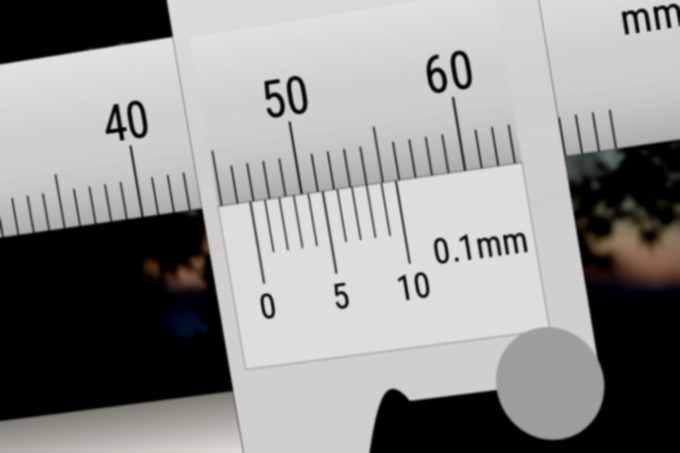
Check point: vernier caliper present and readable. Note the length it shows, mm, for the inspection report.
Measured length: 46.8 mm
